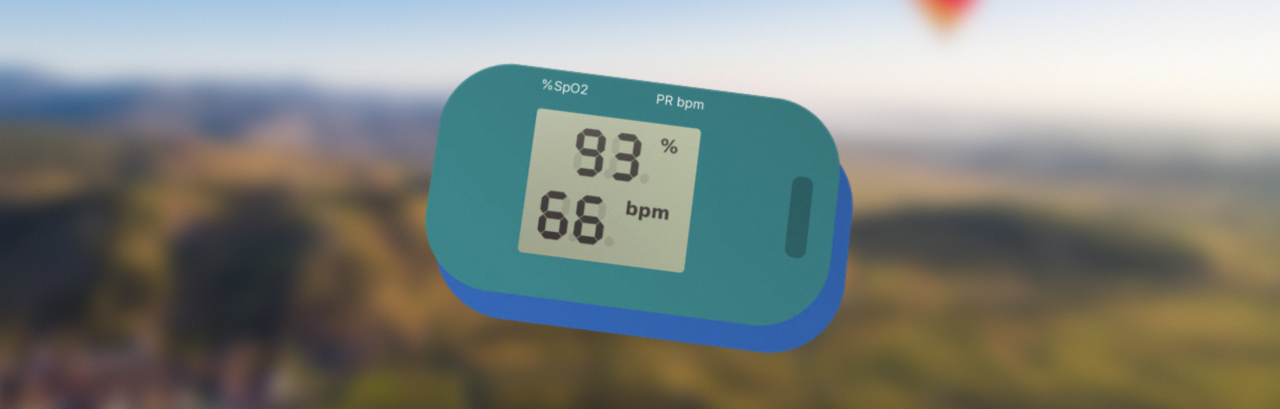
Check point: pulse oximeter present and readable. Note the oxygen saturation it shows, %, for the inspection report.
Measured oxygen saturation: 93 %
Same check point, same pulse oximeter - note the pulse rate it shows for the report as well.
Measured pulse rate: 66 bpm
